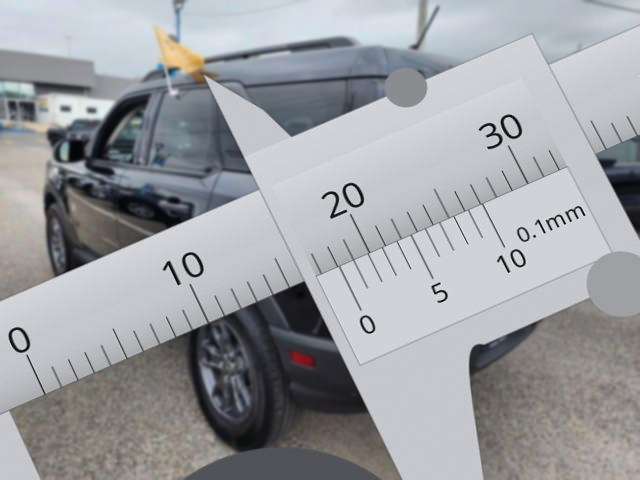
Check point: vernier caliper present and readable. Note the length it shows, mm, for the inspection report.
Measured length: 18.1 mm
